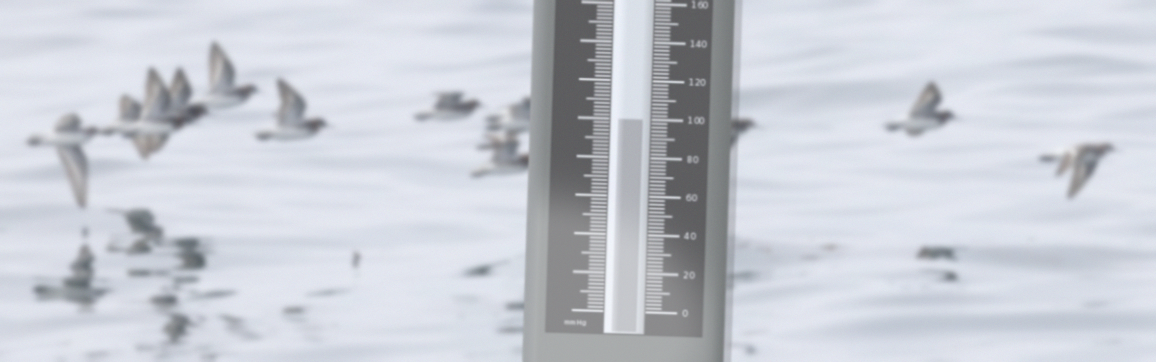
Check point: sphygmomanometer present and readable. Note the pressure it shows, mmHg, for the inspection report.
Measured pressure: 100 mmHg
